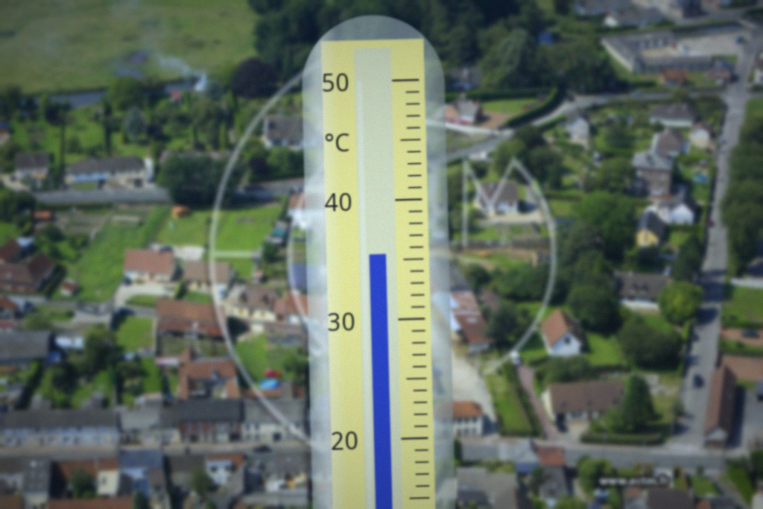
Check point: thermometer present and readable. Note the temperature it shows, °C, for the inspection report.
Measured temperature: 35.5 °C
